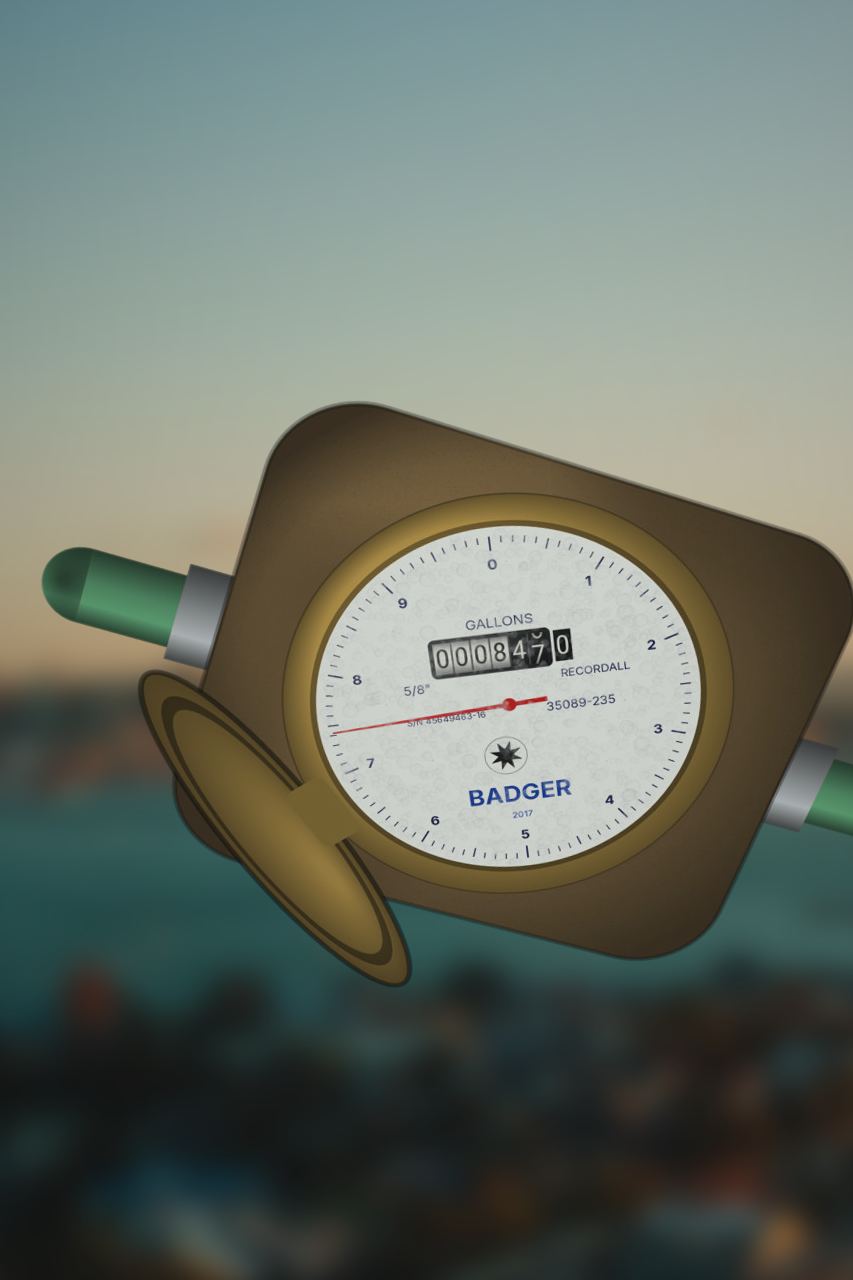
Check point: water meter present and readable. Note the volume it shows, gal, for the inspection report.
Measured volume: 8467.4 gal
